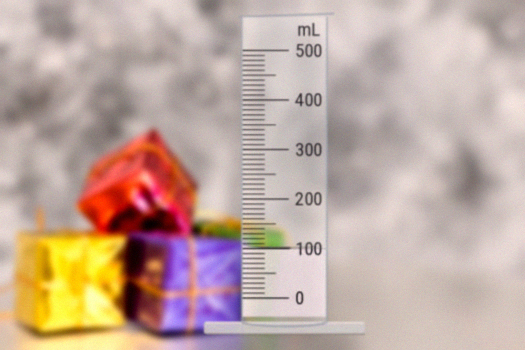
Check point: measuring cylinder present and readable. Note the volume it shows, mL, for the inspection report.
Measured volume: 100 mL
